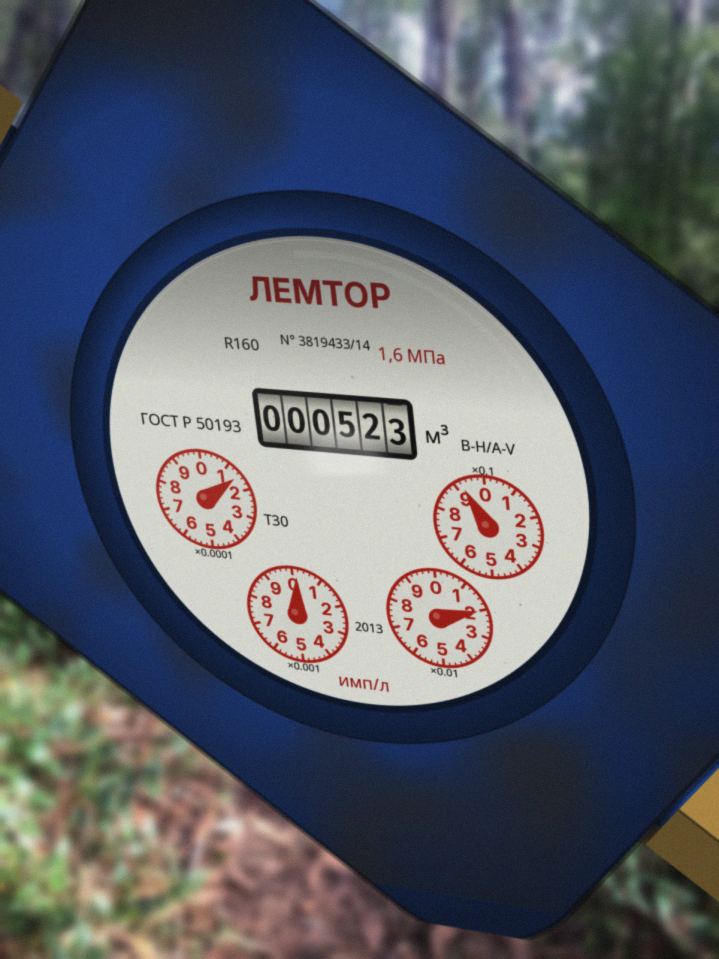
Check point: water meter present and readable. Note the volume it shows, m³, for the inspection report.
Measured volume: 522.9201 m³
